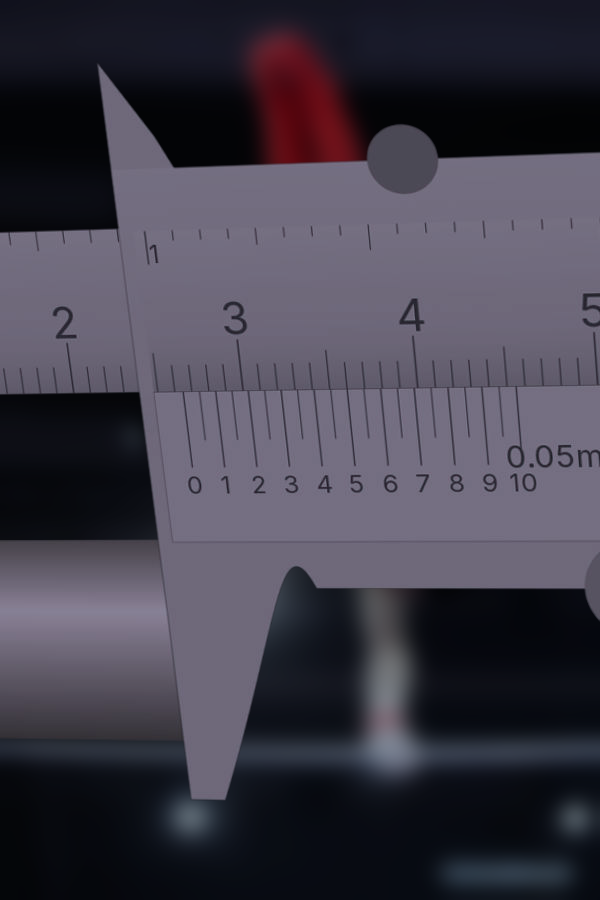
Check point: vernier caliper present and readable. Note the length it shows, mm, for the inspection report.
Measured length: 26.5 mm
